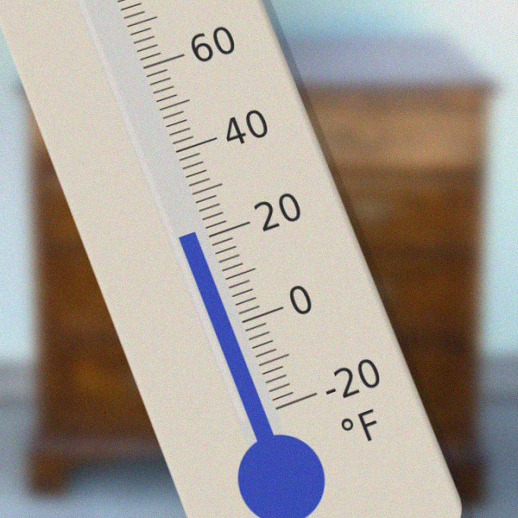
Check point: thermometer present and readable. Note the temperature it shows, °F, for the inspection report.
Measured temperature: 22 °F
